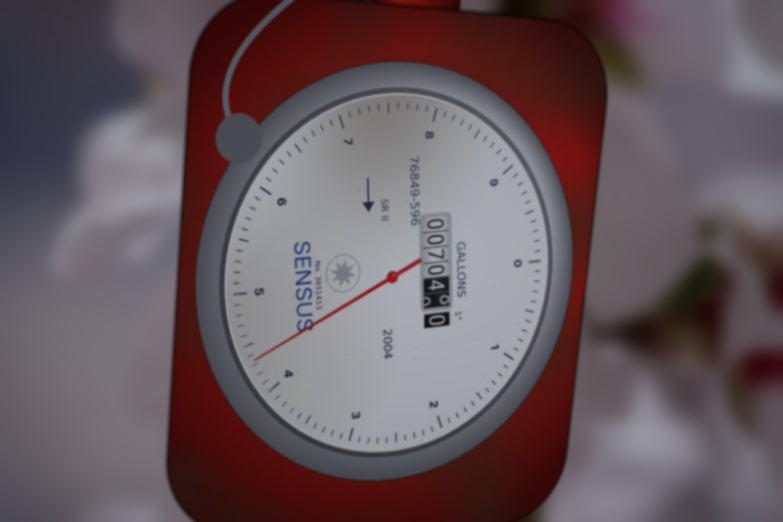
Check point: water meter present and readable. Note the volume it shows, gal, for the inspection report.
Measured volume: 70484.3 gal
